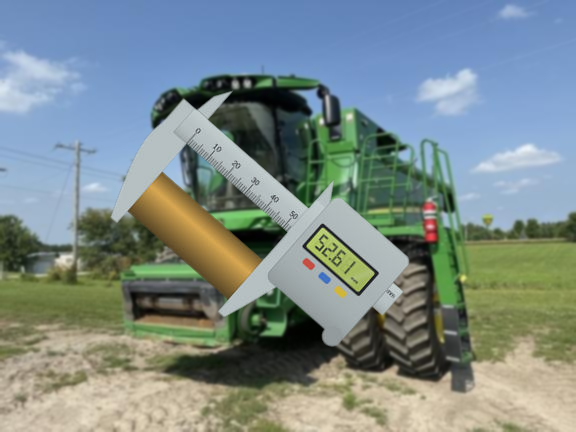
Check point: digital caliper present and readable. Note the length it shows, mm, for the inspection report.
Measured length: 52.61 mm
